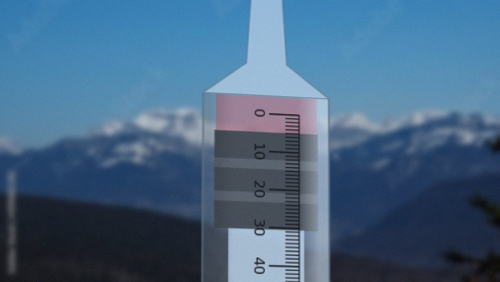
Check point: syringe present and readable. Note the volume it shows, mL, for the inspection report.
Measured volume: 5 mL
